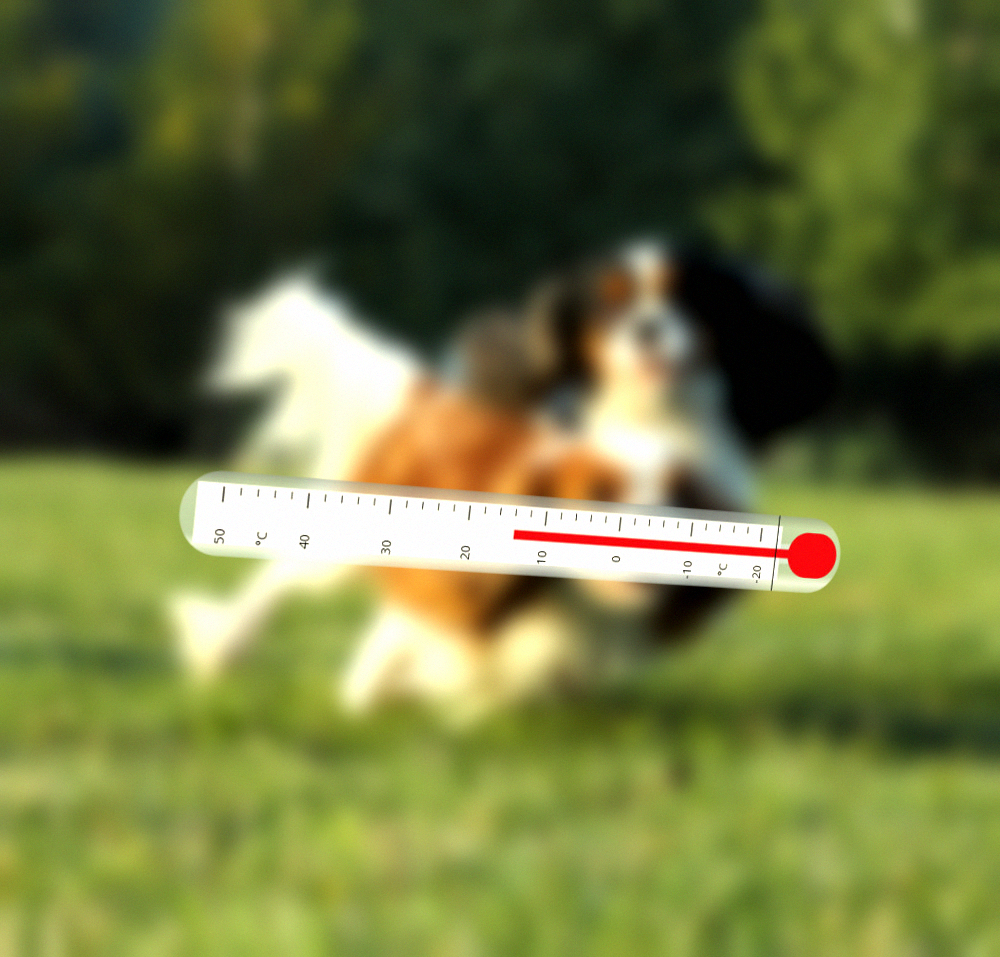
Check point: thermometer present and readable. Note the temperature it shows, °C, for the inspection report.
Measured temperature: 14 °C
